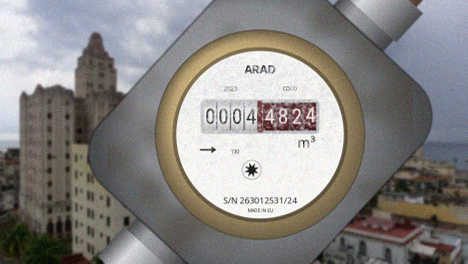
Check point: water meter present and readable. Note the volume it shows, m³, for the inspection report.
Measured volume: 4.4824 m³
